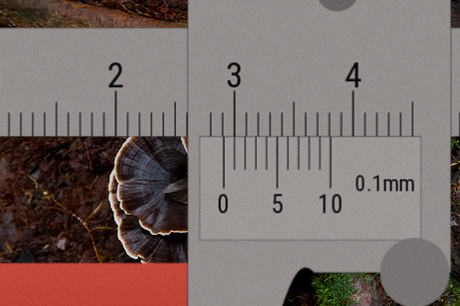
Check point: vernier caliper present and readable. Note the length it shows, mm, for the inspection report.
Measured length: 29.1 mm
